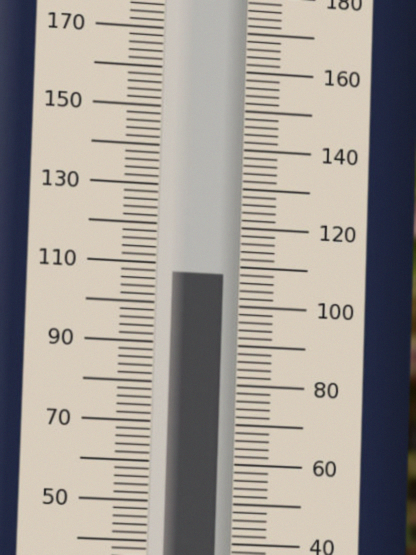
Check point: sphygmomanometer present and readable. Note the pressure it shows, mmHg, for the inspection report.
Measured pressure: 108 mmHg
